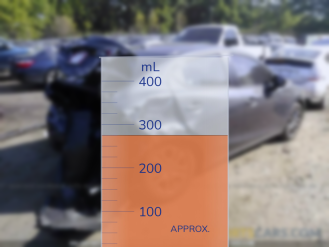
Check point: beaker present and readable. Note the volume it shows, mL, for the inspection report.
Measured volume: 275 mL
